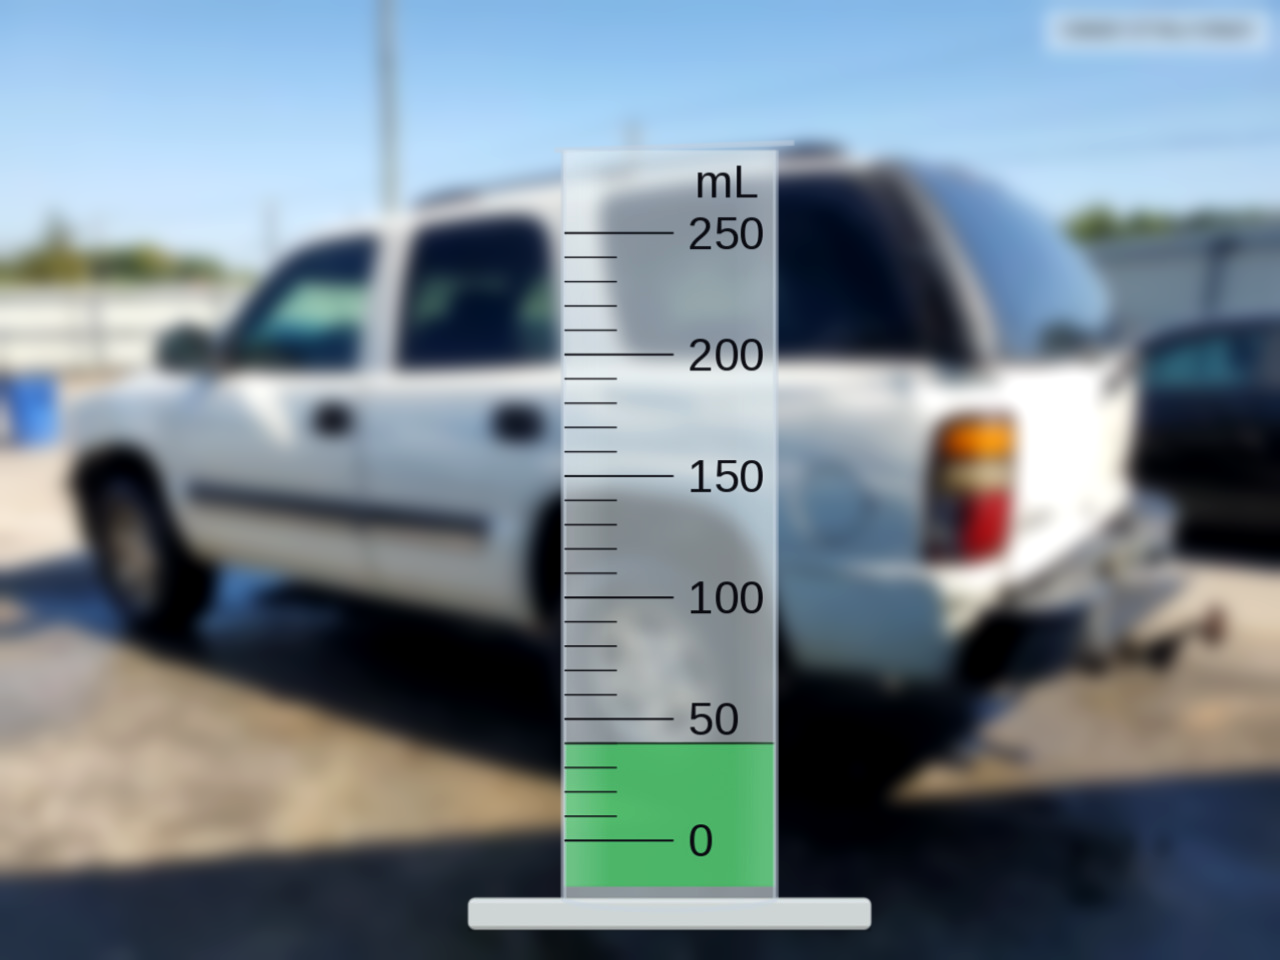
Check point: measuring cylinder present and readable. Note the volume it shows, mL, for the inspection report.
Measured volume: 40 mL
